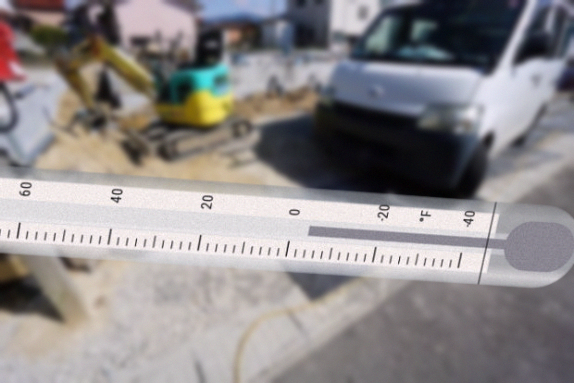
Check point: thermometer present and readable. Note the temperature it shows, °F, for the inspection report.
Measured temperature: -4 °F
